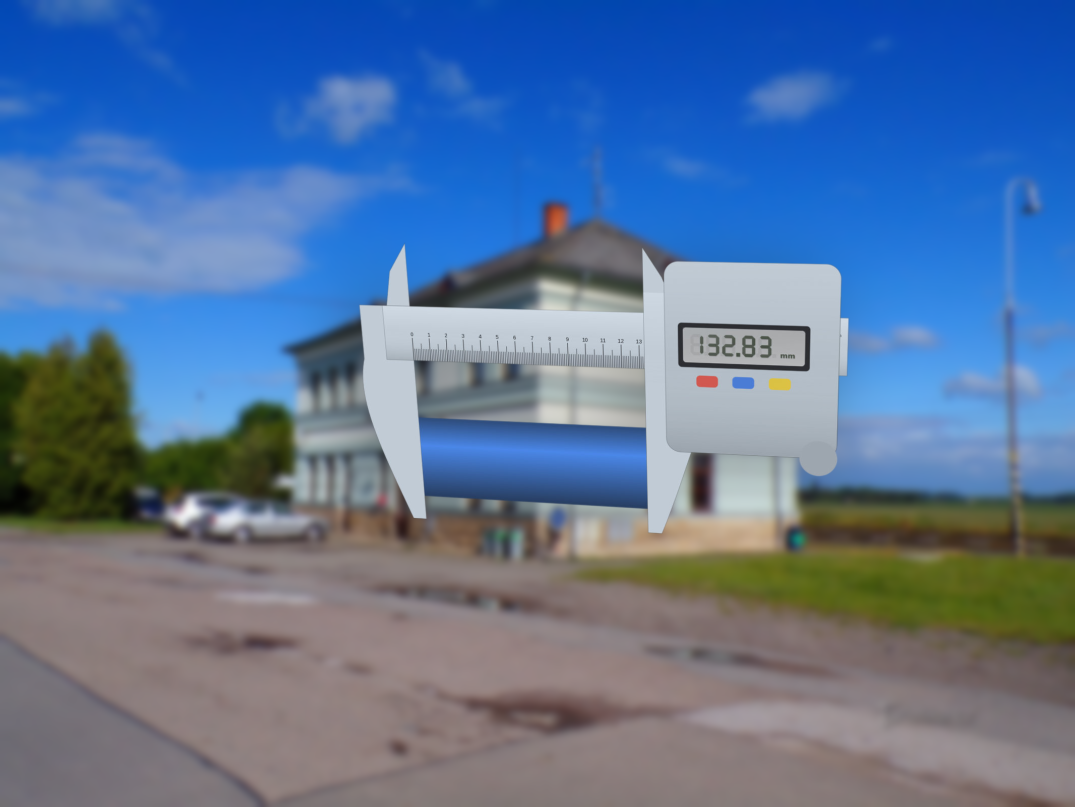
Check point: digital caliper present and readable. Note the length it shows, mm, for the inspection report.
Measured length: 132.83 mm
